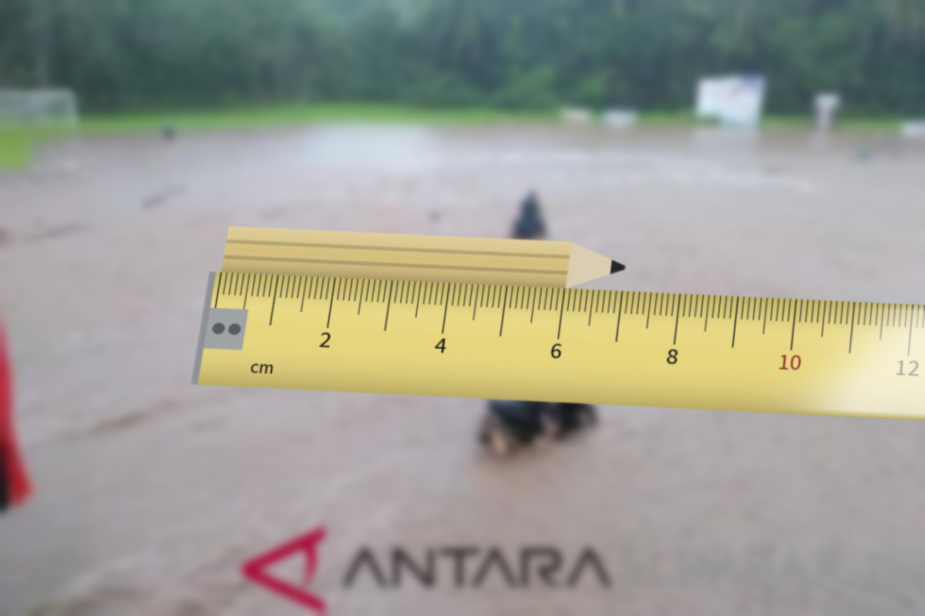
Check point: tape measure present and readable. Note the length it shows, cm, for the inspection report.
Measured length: 7 cm
